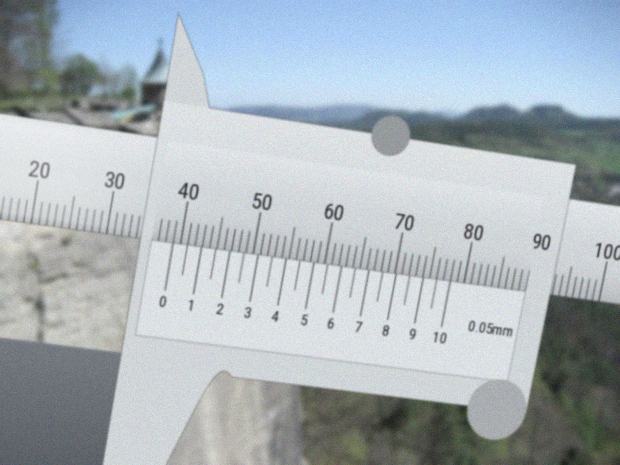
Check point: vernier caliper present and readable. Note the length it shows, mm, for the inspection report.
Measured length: 39.0 mm
